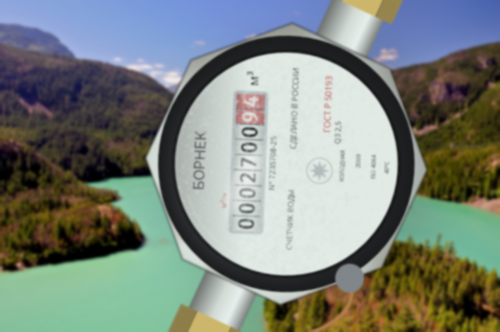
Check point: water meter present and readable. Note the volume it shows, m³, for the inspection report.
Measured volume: 2700.94 m³
